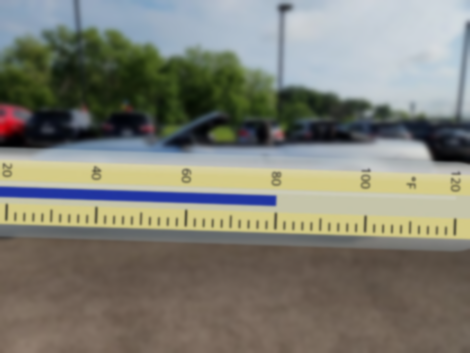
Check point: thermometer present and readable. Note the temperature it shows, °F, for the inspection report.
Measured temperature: 80 °F
